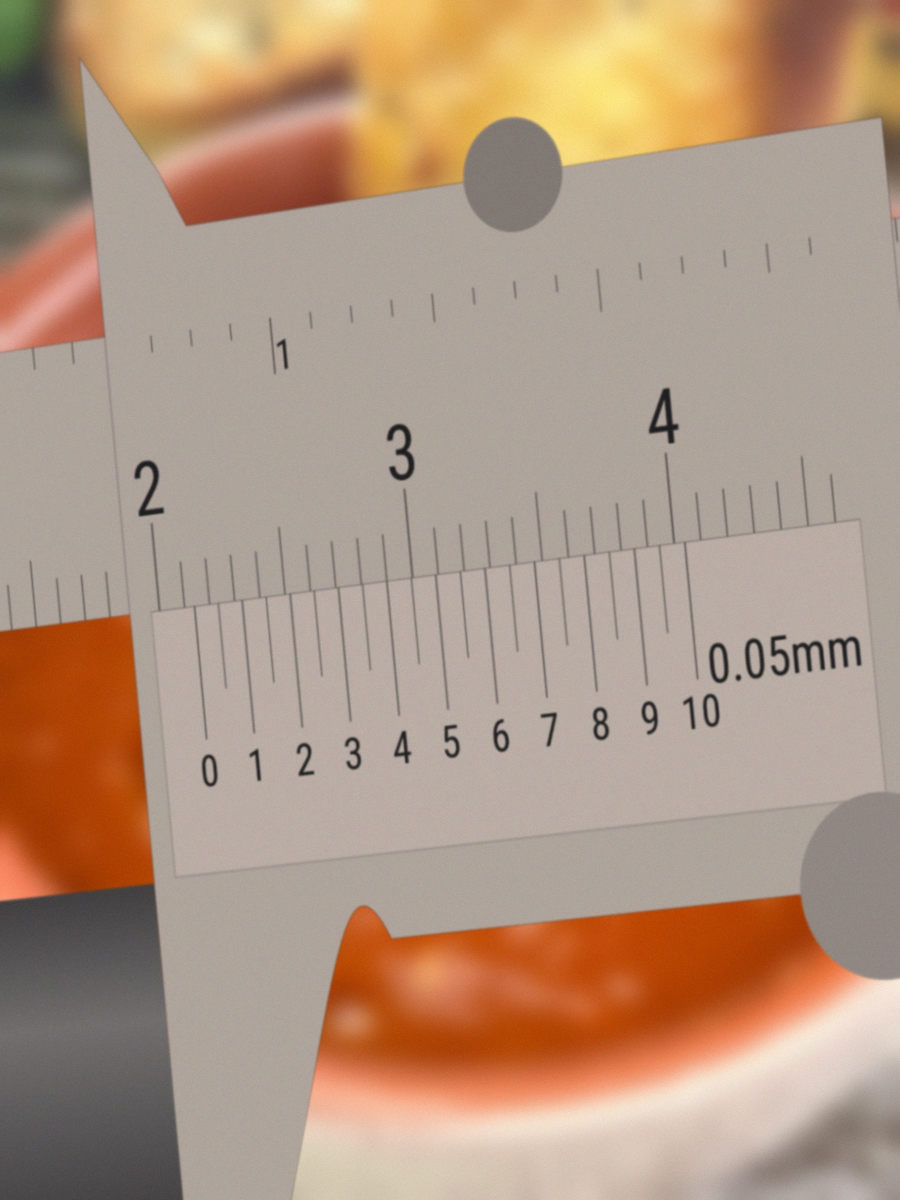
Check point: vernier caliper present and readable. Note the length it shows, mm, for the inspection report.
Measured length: 21.4 mm
